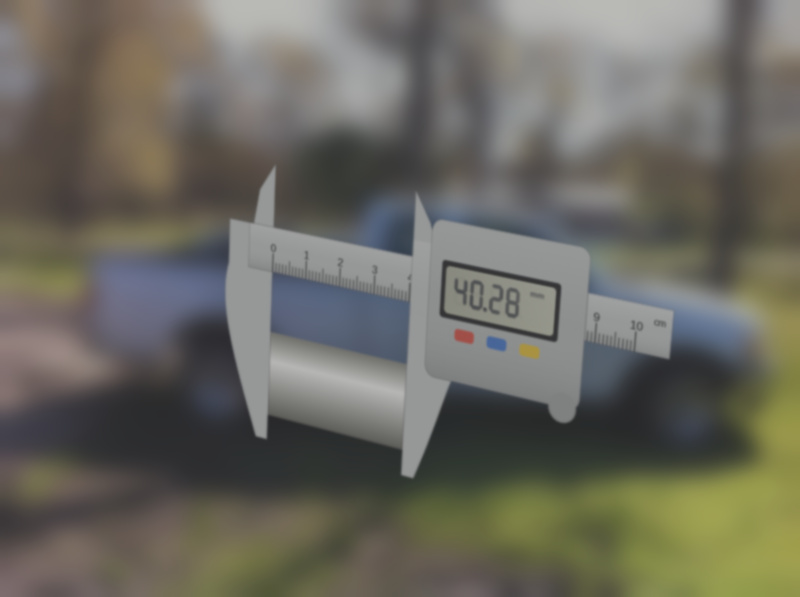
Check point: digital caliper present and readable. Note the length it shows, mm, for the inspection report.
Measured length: 40.28 mm
